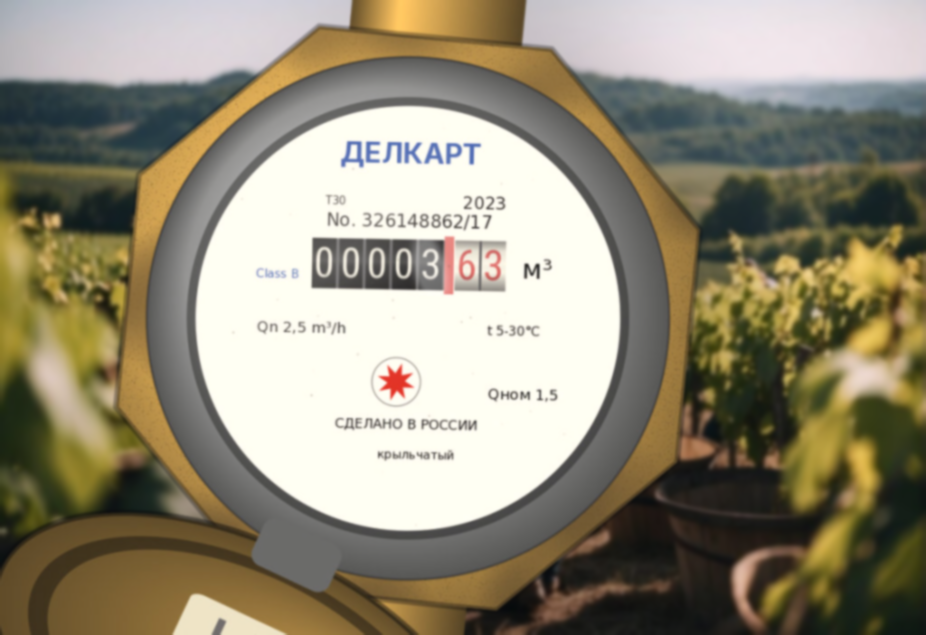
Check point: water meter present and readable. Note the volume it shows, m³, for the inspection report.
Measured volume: 3.63 m³
